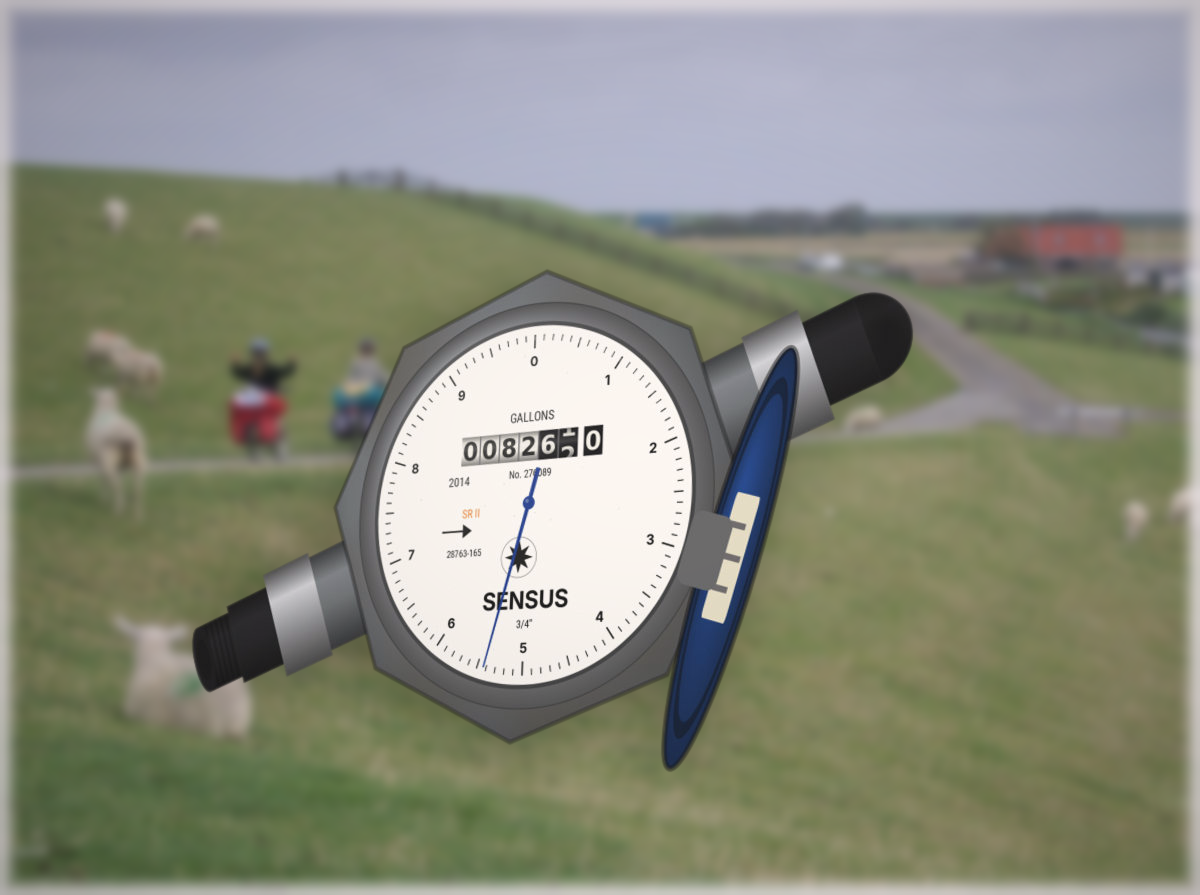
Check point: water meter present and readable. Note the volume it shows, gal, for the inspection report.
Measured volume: 82615.4 gal
